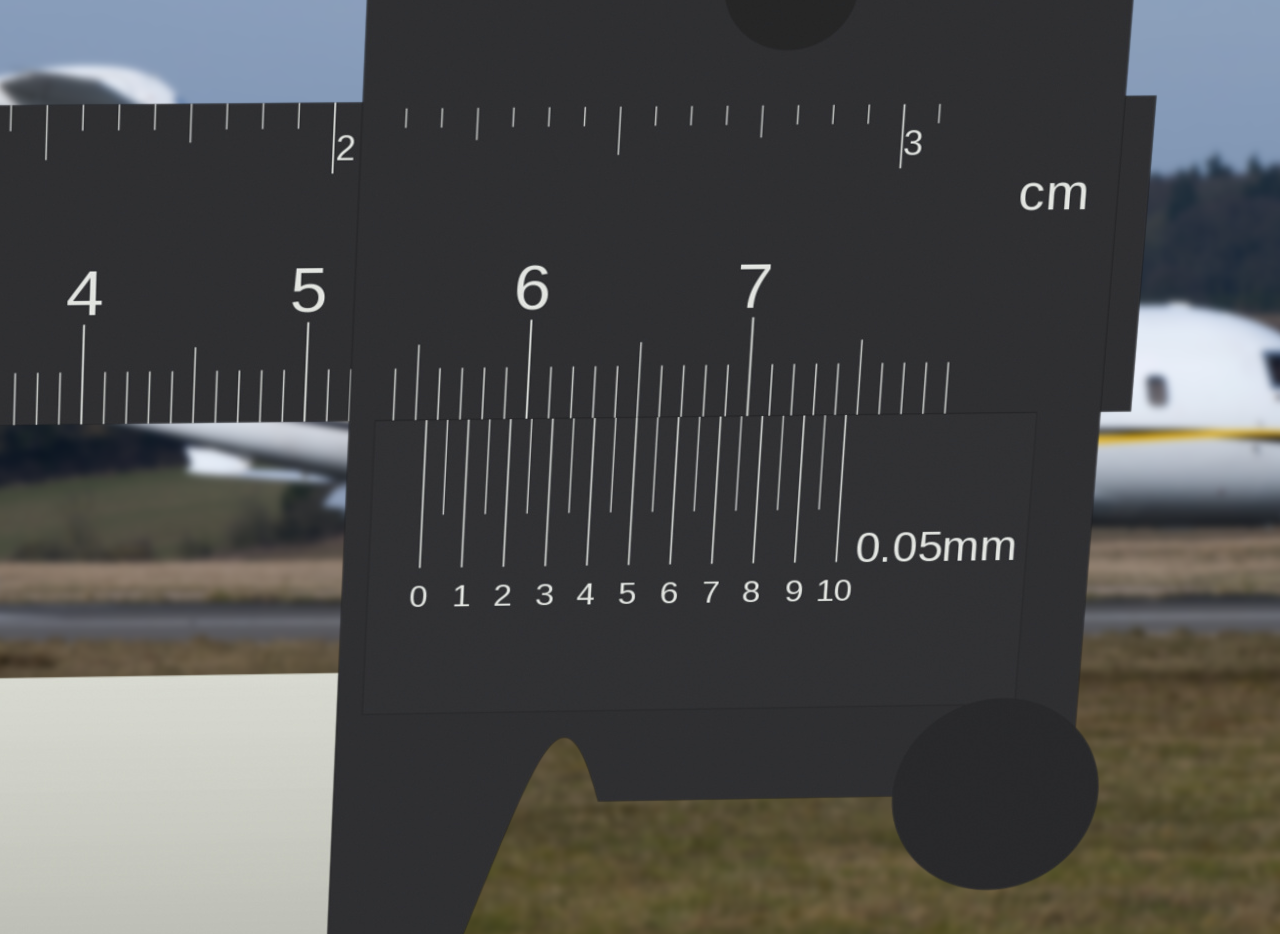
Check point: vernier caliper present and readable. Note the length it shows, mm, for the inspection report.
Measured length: 55.5 mm
